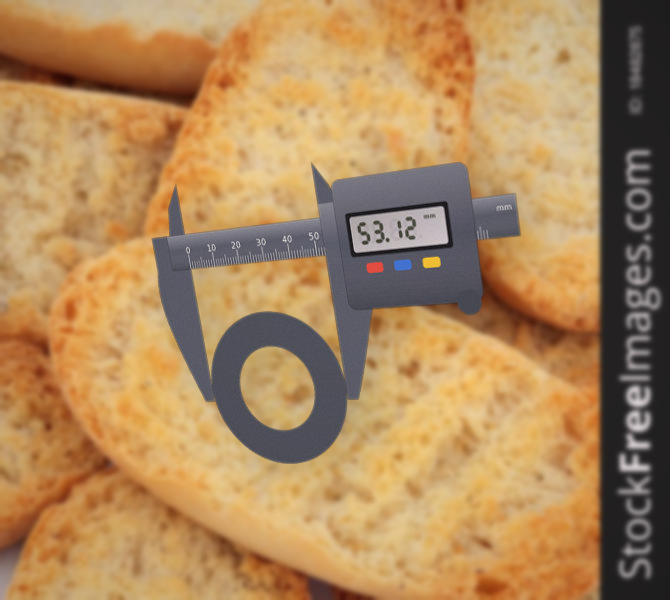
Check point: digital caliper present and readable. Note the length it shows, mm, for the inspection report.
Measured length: 53.12 mm
